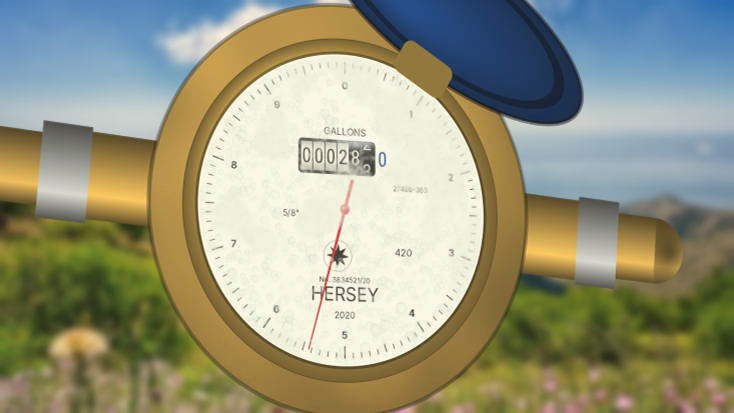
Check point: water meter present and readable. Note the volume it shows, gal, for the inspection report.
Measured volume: 2825.4 gal
